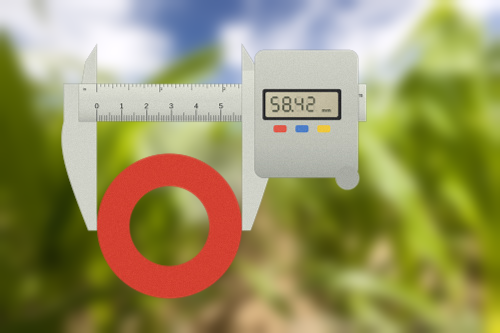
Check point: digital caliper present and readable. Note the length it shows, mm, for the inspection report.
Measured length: 58.42 mm
